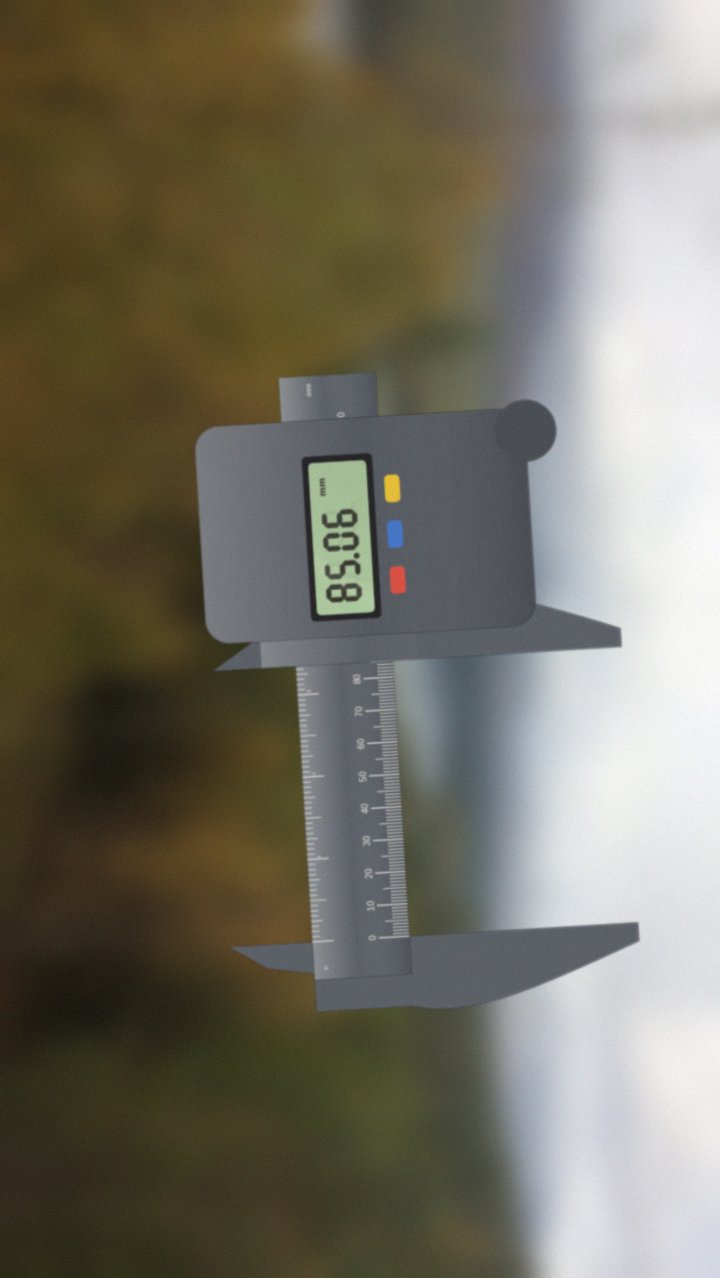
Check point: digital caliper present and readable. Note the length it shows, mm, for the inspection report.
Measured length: 85.06 mm
